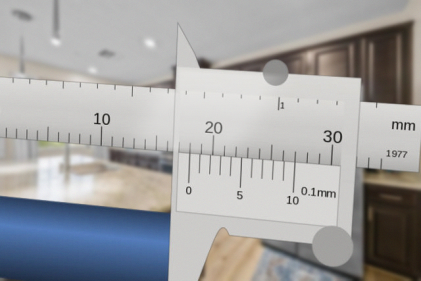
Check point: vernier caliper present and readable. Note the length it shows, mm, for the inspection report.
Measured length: 18.0 mm
